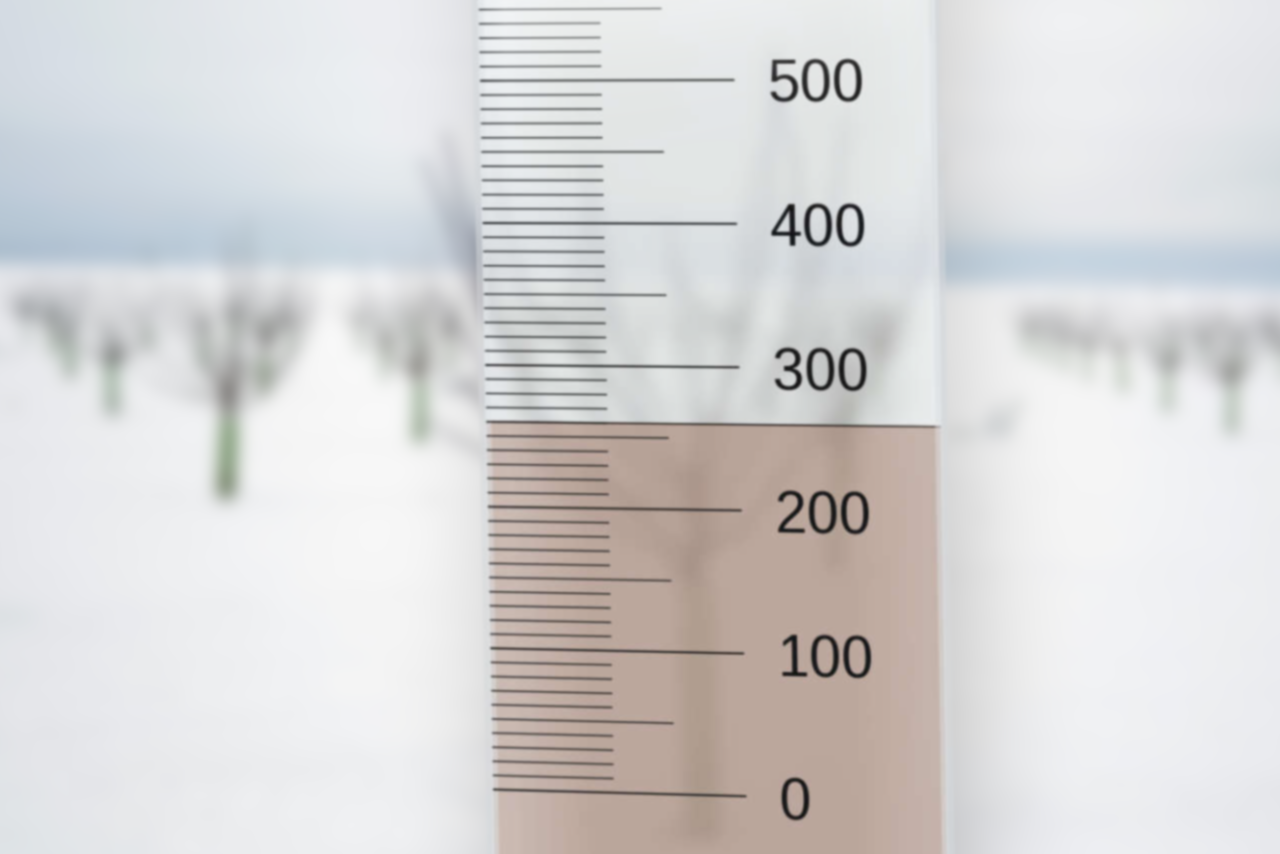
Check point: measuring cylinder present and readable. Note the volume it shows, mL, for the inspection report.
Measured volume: 260 mL
